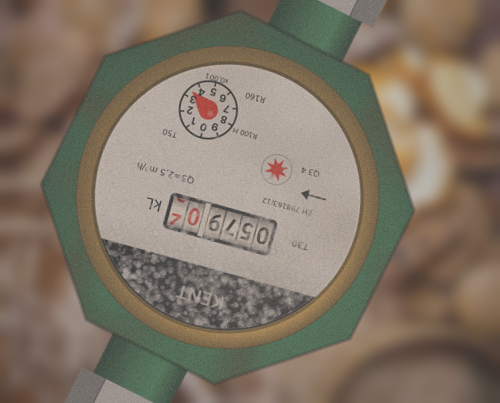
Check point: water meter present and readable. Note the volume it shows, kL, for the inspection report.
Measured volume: 579.023 kL
